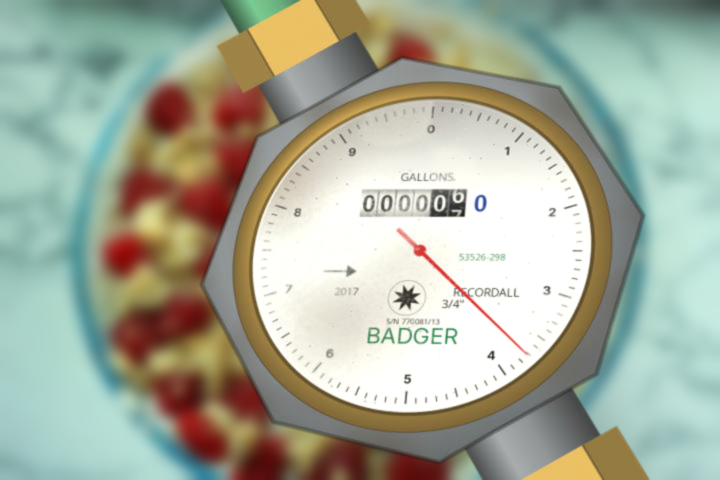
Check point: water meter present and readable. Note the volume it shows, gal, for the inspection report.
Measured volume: 63.7 gal
